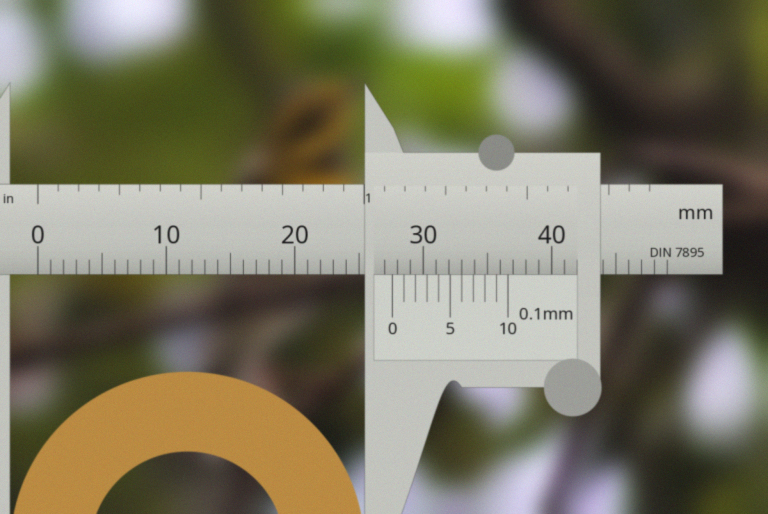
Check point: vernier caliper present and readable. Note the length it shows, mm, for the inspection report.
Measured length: 27.6 mm
